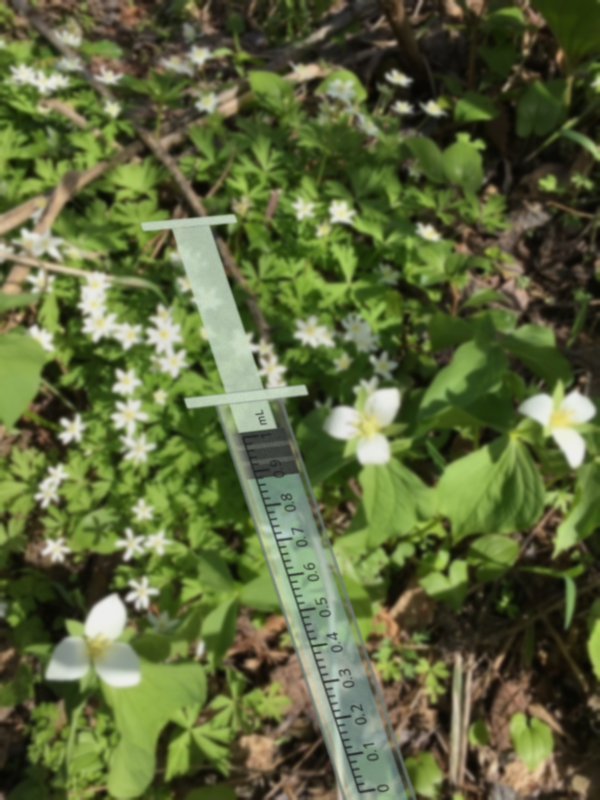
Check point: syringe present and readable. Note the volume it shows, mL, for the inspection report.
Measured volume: 0.88 mL
